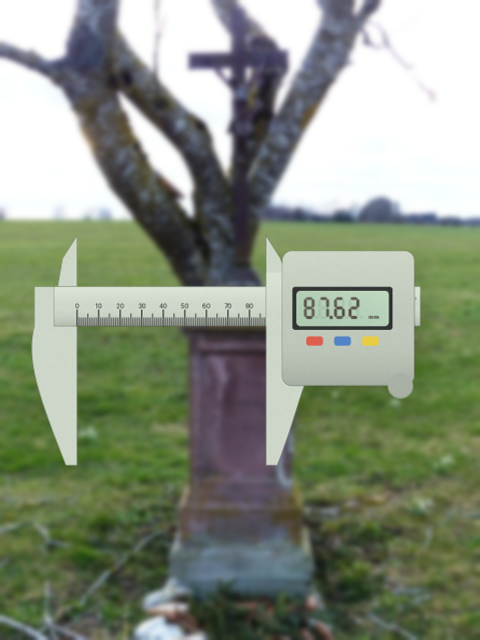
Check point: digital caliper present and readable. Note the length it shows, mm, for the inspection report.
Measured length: 87.62 mm
